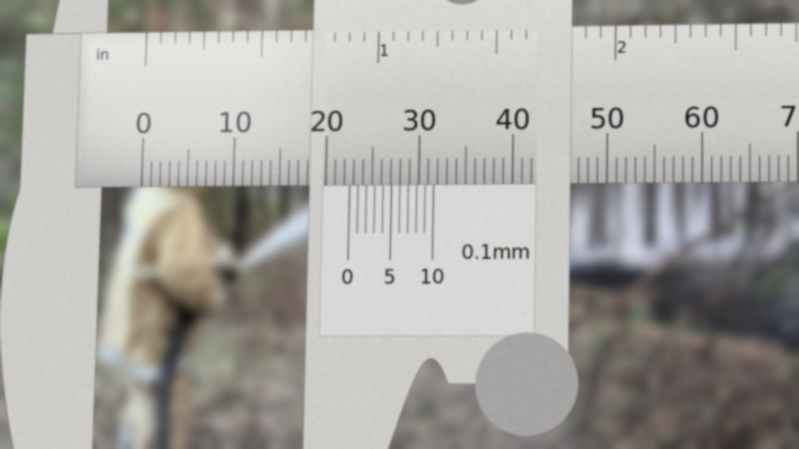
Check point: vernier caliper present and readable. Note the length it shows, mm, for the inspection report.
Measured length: 22.6 mm
